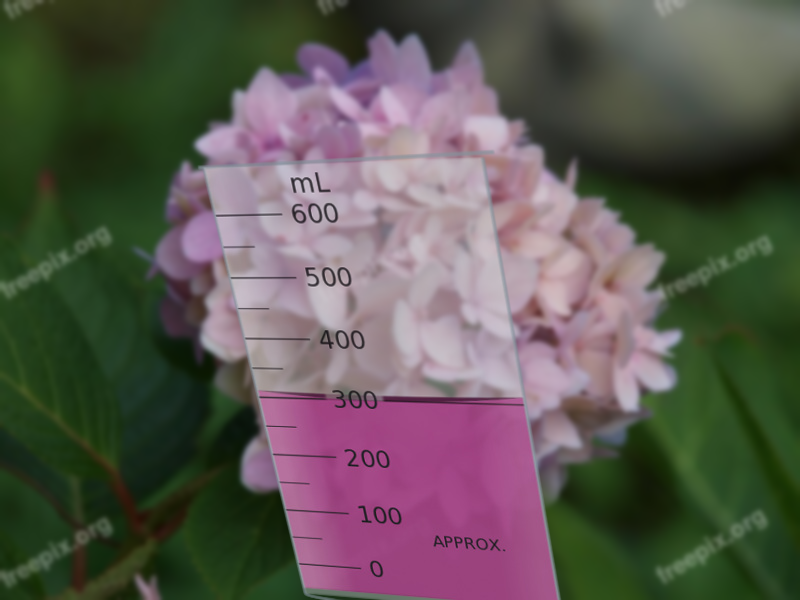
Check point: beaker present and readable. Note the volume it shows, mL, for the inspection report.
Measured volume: 300 mL
